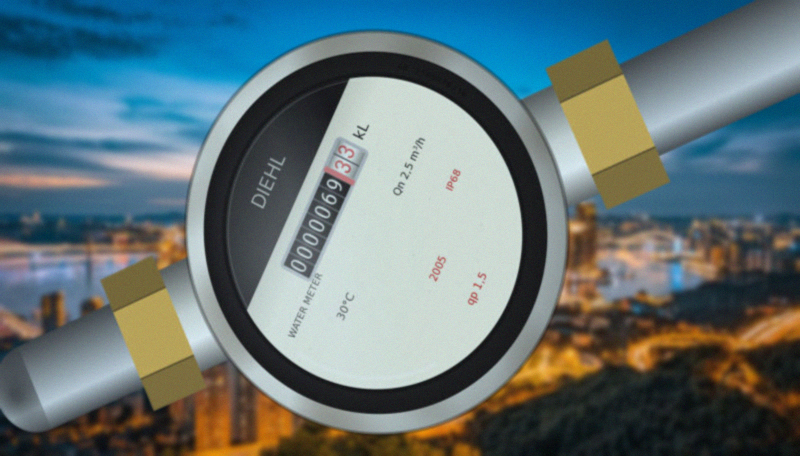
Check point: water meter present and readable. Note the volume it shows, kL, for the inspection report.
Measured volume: 69.33 kL
